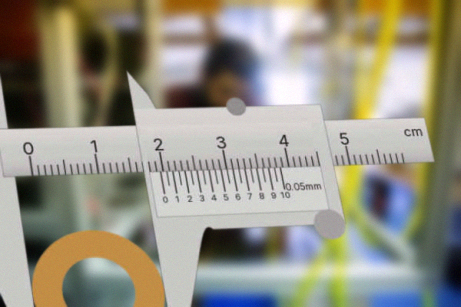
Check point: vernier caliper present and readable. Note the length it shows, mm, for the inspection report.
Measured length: 19.6 mm
